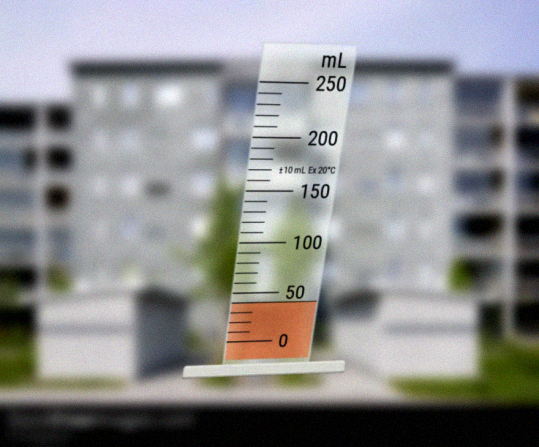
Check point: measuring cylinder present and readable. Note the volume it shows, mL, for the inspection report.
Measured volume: 40 mL
